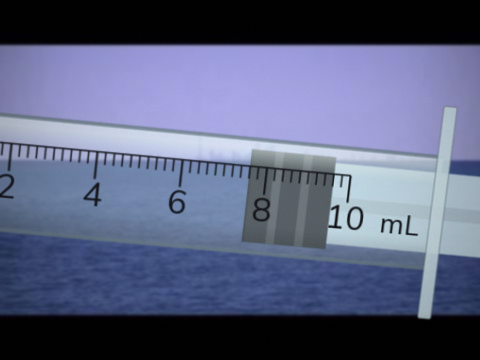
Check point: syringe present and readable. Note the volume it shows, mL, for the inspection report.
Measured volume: 7.6 mL
